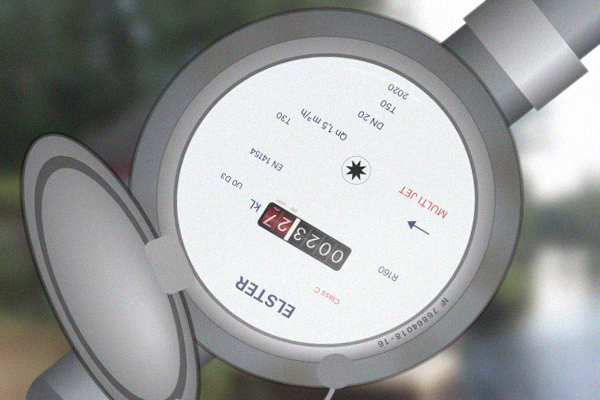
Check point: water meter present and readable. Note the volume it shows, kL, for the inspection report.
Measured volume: 23.27 kL
